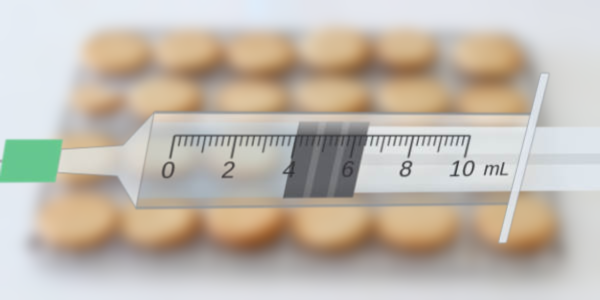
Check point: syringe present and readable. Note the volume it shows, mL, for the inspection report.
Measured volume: 4 mL
